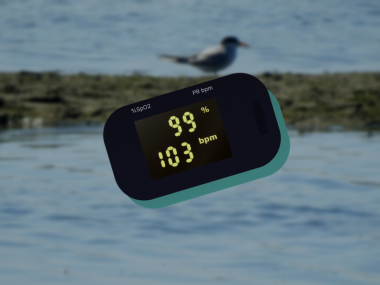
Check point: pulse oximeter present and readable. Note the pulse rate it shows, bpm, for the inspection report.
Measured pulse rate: 103 bpm
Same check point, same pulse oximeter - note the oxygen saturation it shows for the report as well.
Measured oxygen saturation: 99 %
